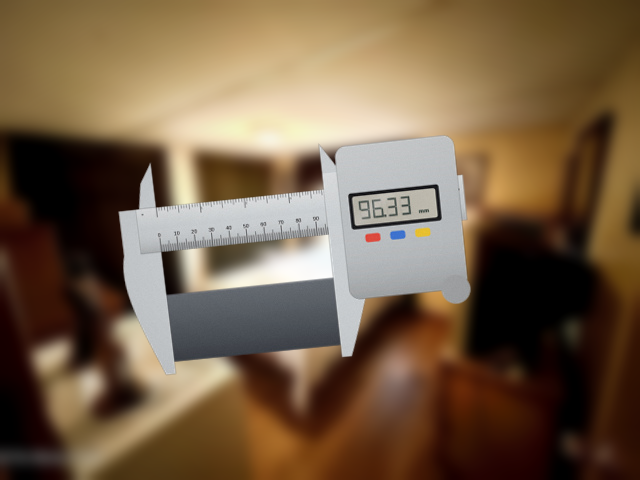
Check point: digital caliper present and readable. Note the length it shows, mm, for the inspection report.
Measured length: 96.33 mm
